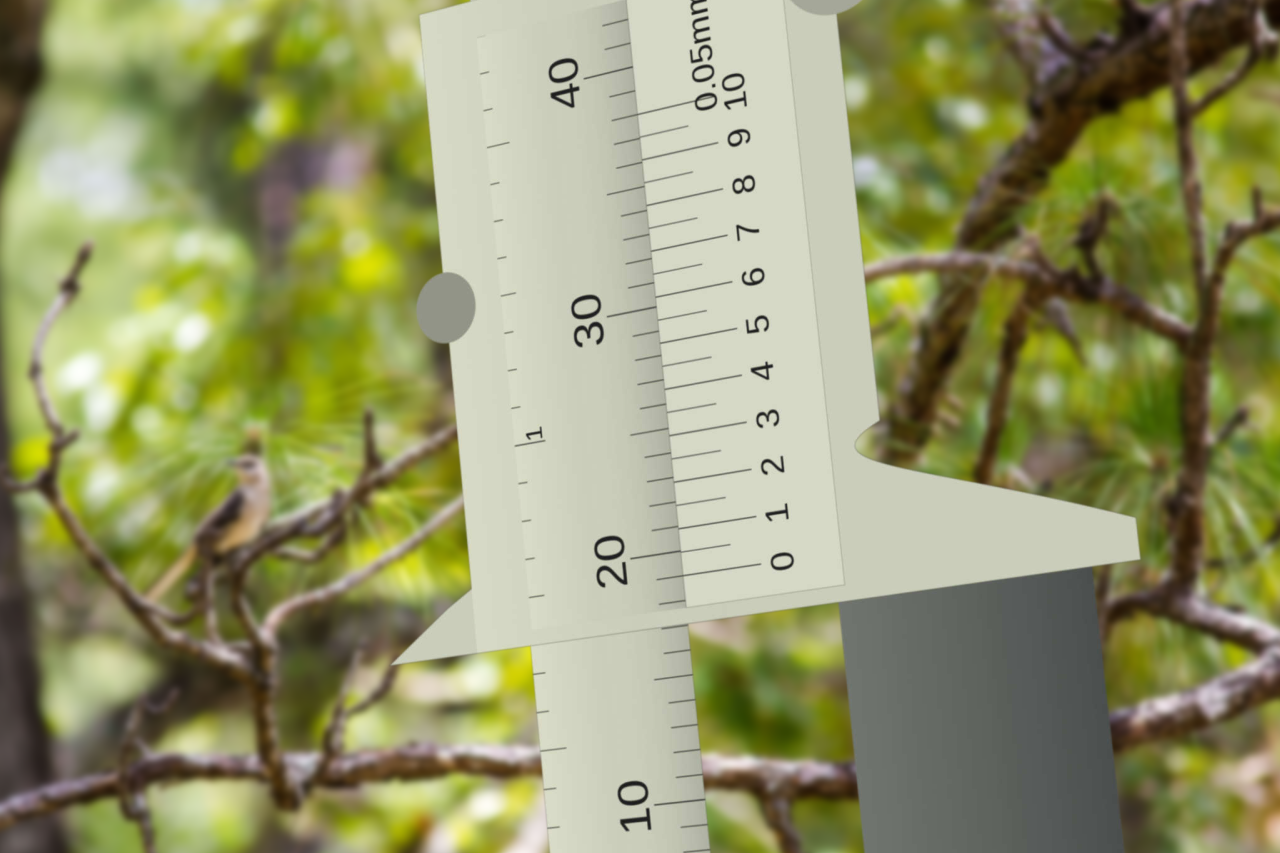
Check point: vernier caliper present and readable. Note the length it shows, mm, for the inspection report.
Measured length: 19.0 mm
